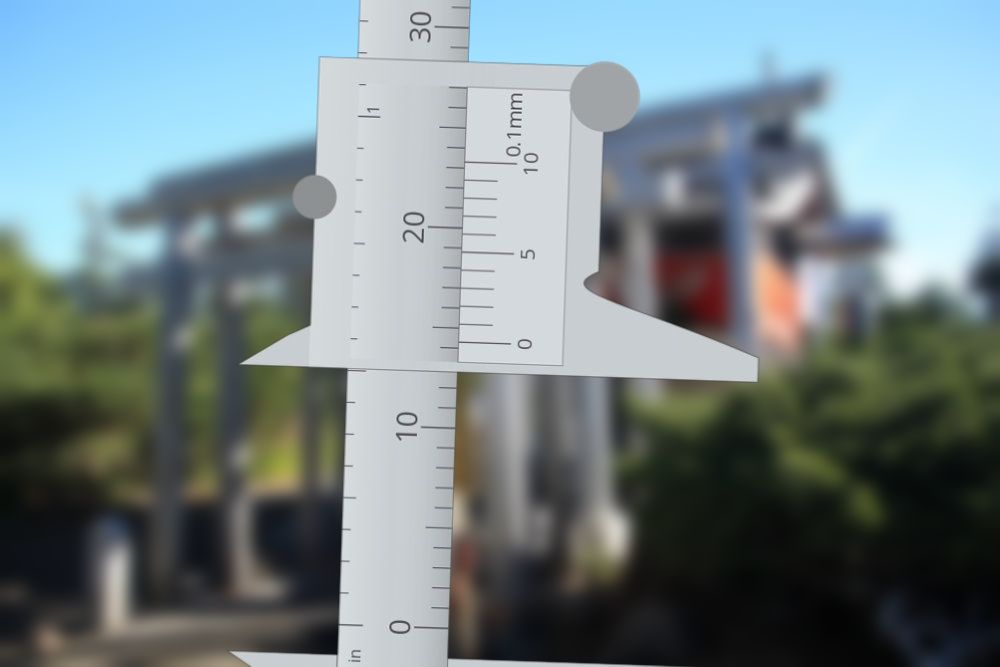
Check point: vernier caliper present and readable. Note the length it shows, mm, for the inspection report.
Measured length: 14.3 mm
